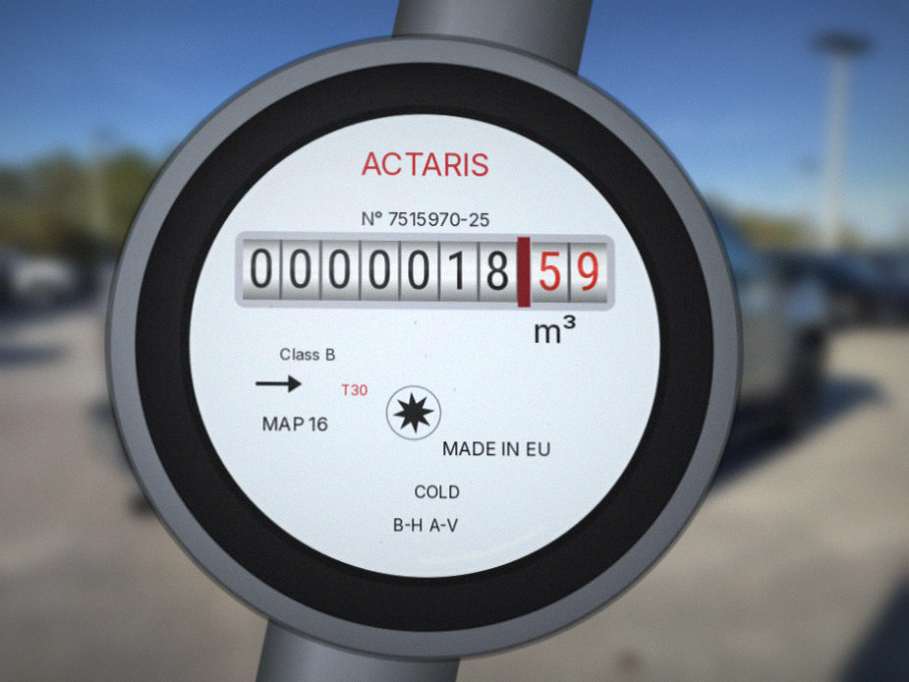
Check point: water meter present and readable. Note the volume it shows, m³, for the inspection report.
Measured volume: 18.59 m³
